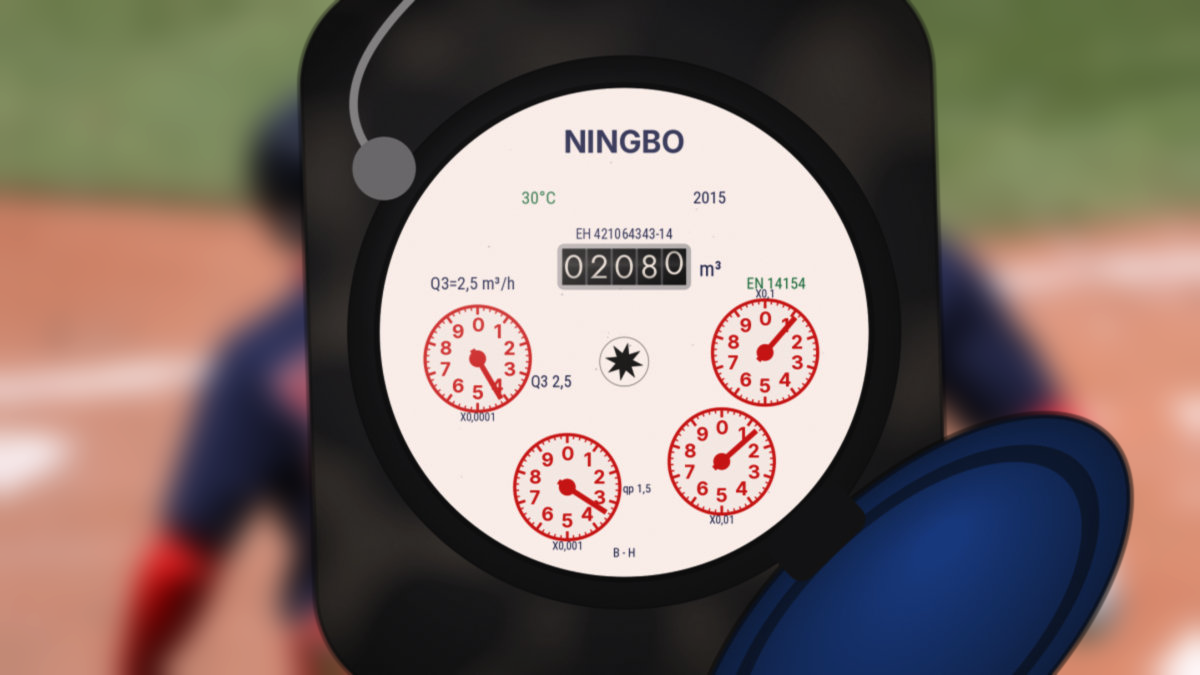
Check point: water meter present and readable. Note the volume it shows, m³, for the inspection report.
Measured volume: 2080.1134 m³
